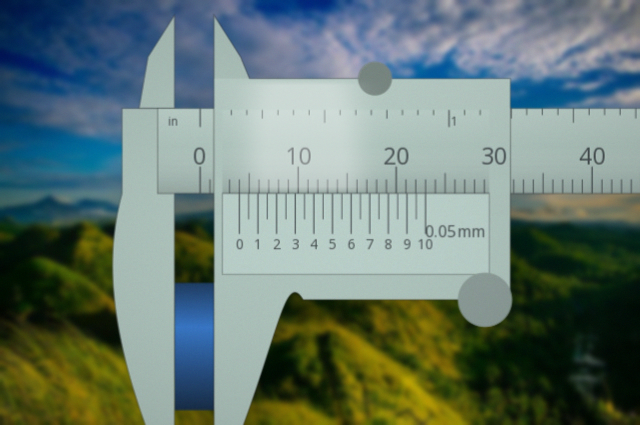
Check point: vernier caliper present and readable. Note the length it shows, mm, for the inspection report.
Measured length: 4.0 mm
